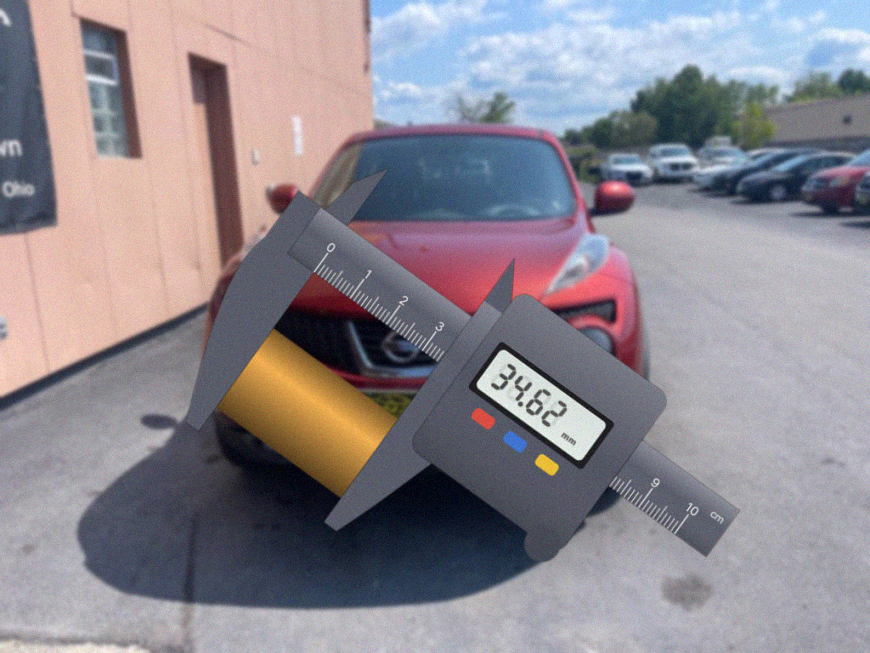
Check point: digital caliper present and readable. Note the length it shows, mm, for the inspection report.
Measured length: 34.62 mm
